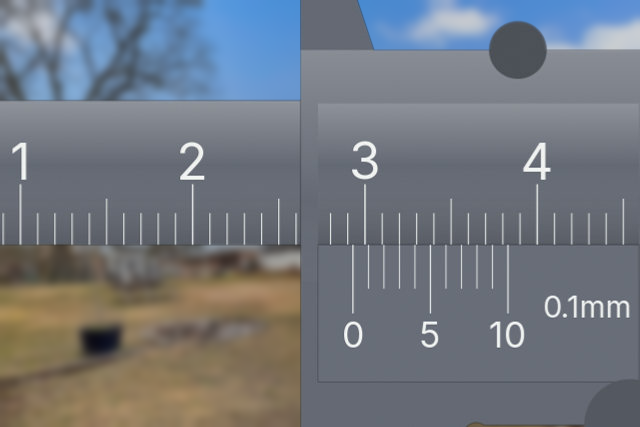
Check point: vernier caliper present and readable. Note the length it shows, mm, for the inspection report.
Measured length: 29.3 mm
